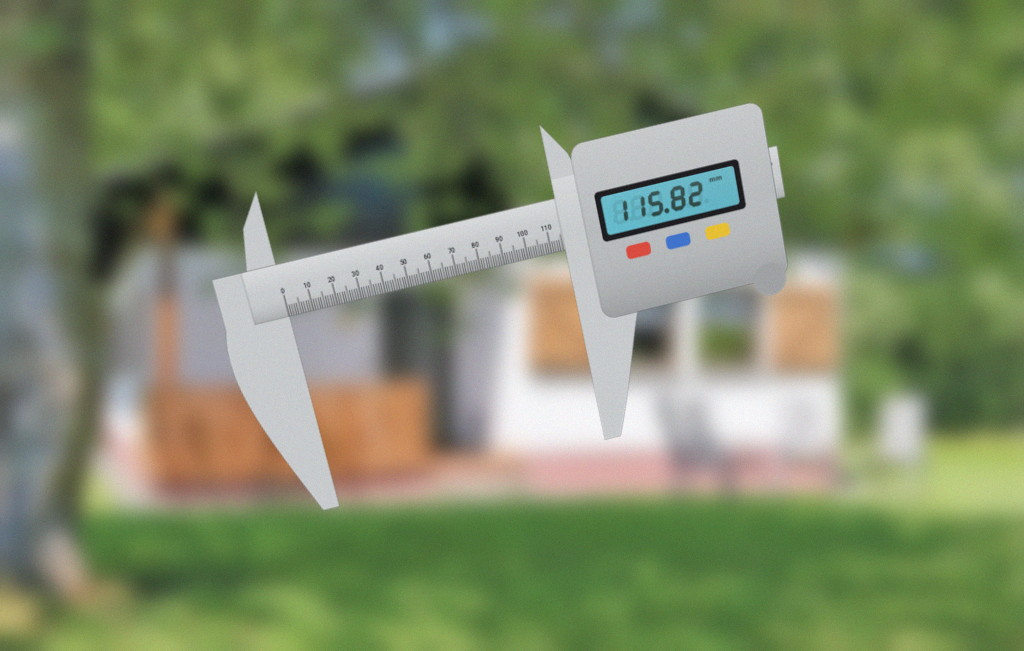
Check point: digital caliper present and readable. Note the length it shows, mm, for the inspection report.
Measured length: 115.82 mm
